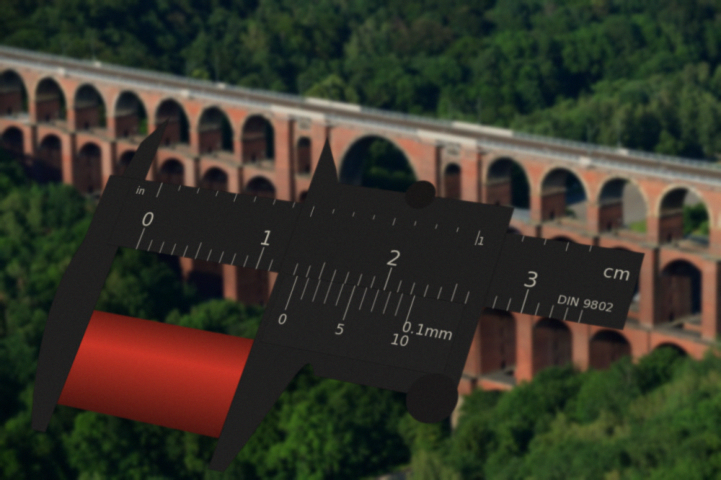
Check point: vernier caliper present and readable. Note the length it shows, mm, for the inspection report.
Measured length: 13.3 mm
